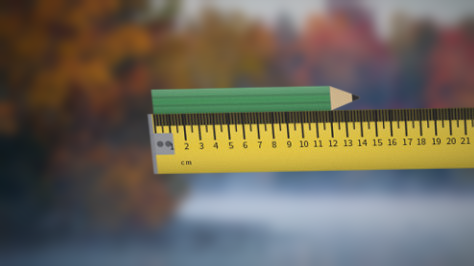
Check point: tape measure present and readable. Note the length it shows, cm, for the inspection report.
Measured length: 14 cm
